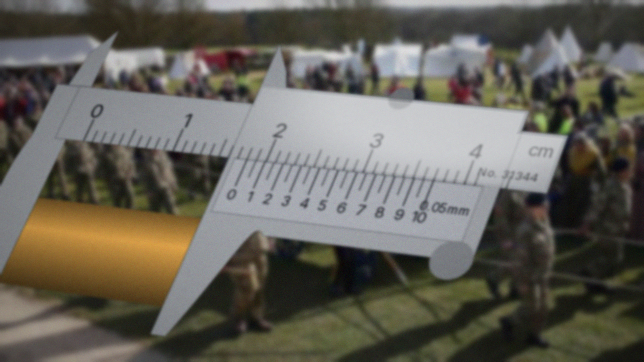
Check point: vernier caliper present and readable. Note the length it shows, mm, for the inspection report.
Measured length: 18.0 mm
